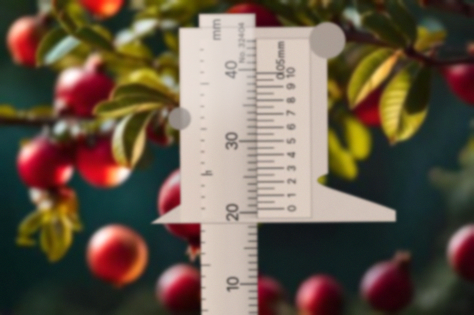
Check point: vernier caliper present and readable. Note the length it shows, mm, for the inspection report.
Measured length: 20.5 mm
